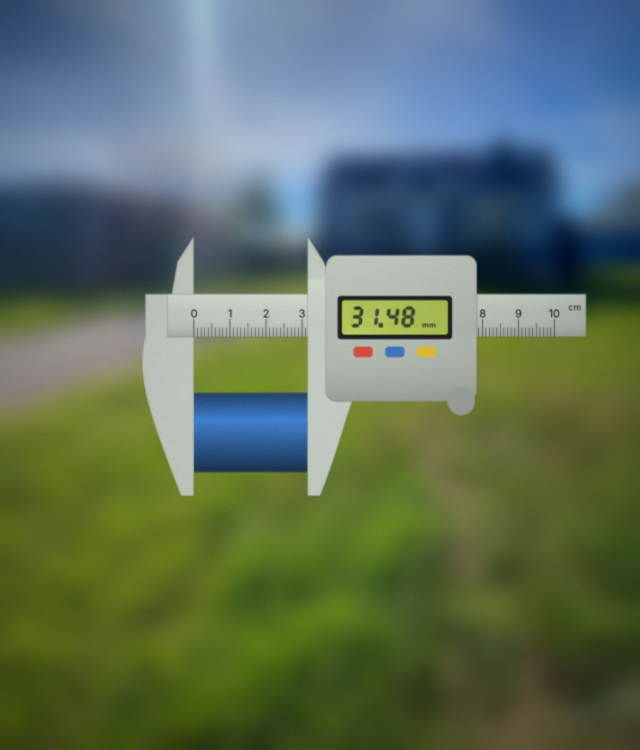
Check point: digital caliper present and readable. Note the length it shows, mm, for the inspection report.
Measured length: 31.48 mm
